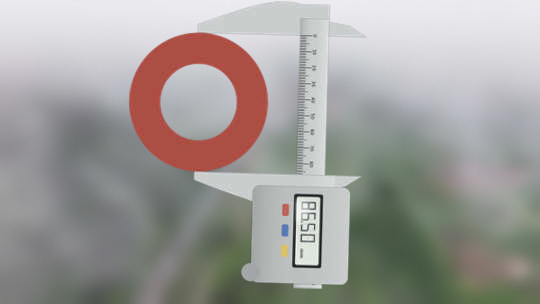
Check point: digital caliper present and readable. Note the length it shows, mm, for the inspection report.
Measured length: 86.50 mm
